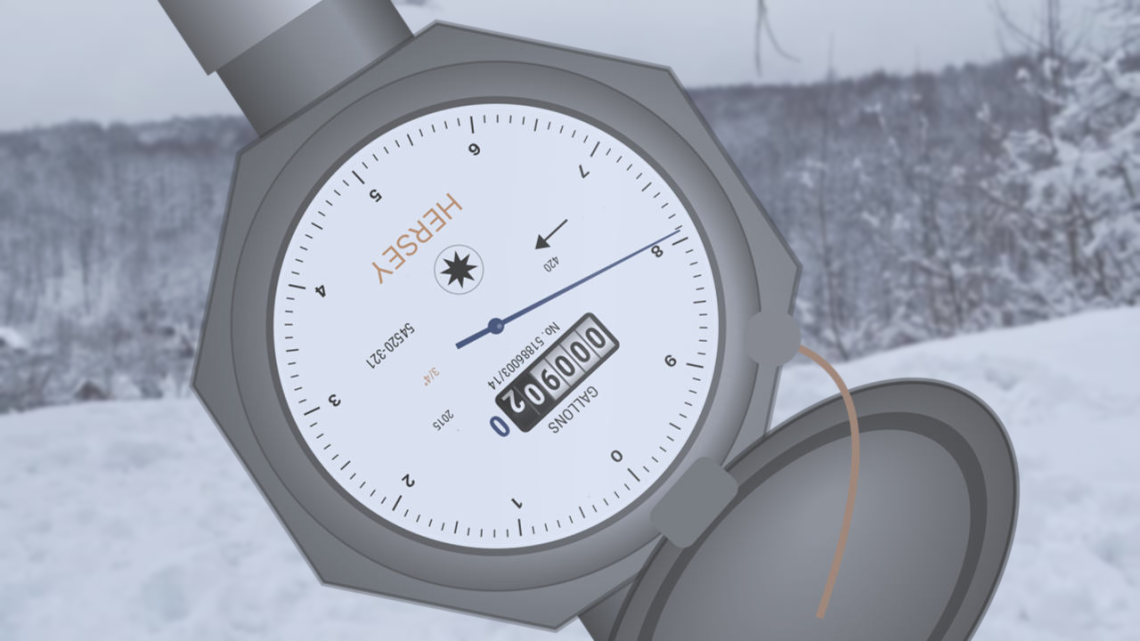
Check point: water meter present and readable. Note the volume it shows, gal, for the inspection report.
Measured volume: 9017.9 gal
